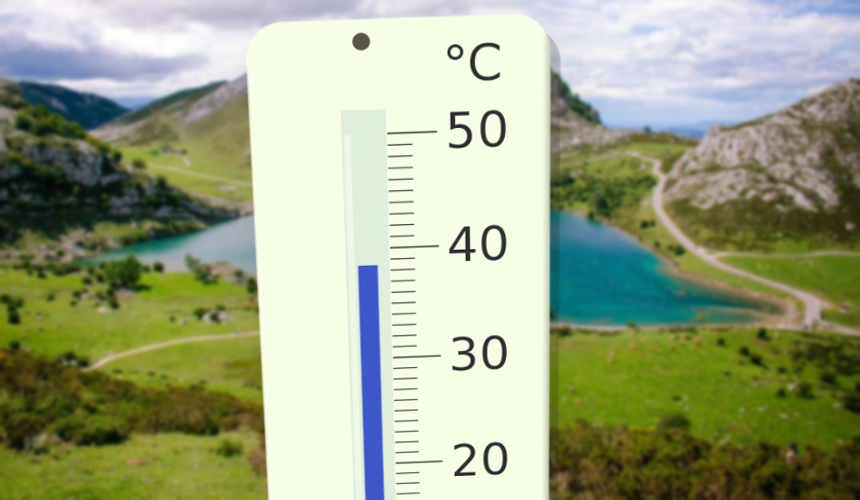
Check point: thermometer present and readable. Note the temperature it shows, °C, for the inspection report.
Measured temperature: 38.5 °C
